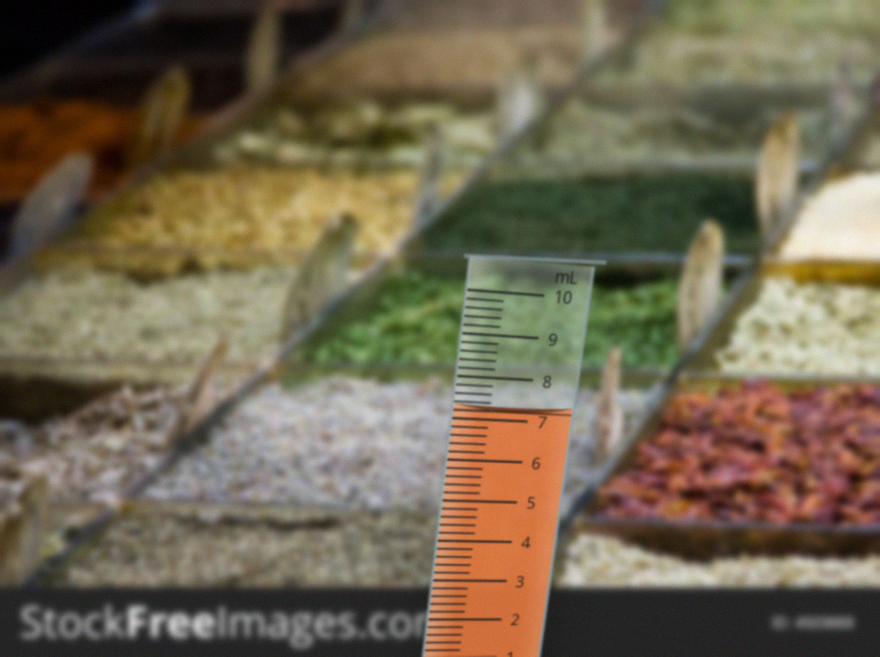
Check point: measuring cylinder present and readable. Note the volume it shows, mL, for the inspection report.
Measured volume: 7.2 mL
